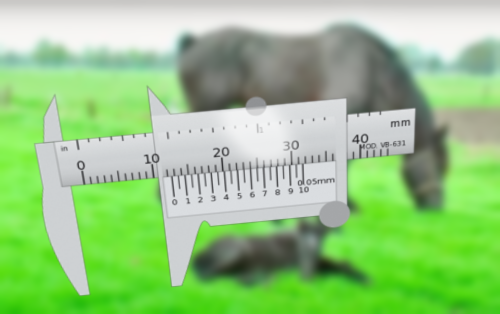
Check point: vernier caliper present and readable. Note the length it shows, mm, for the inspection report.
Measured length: 12.6 mm
